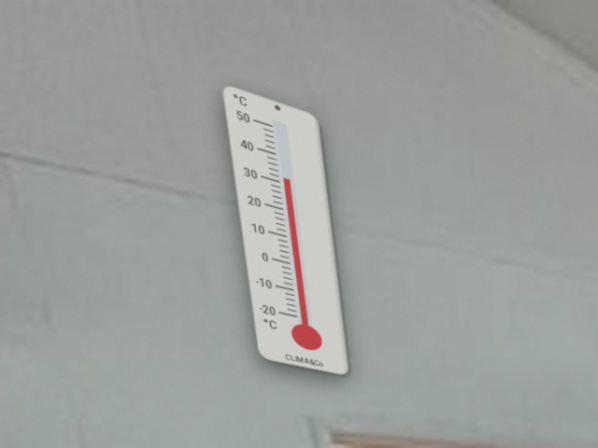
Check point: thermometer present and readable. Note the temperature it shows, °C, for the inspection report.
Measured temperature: 32 °C
